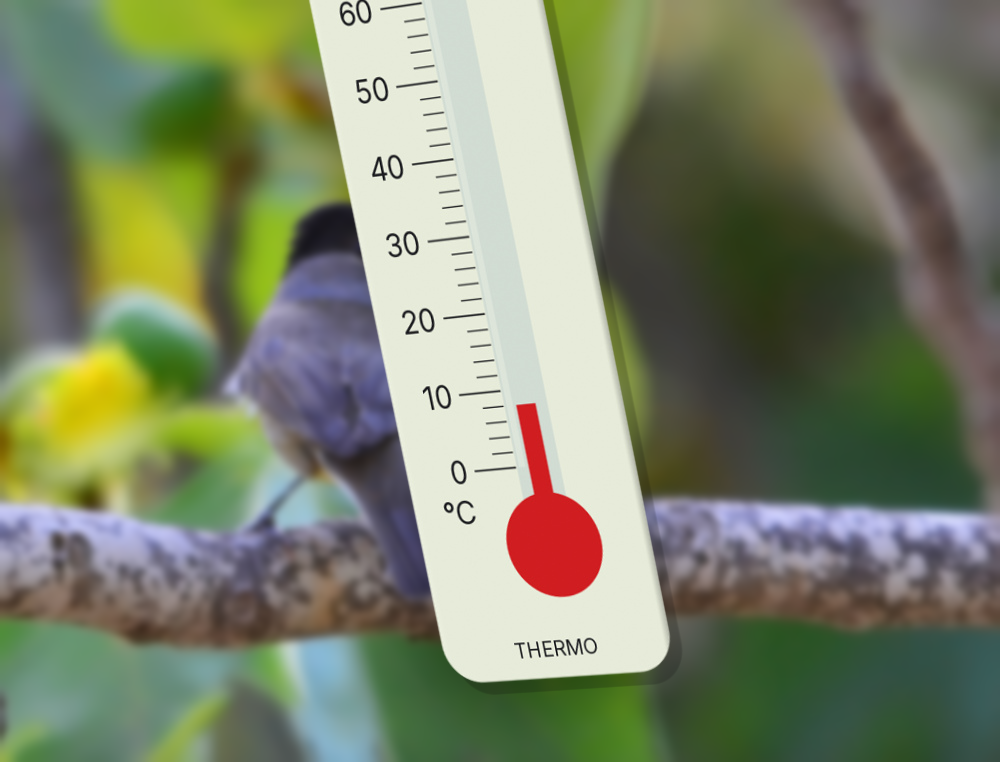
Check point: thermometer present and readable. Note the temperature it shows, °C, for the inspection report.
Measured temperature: 8 °C
